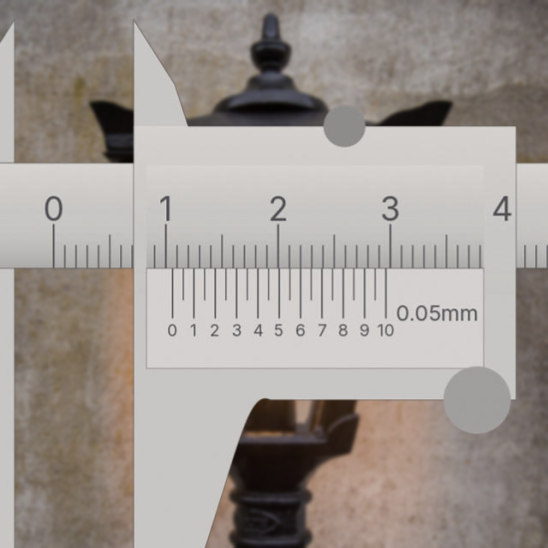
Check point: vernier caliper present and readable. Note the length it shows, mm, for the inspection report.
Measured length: 10.6 mm
